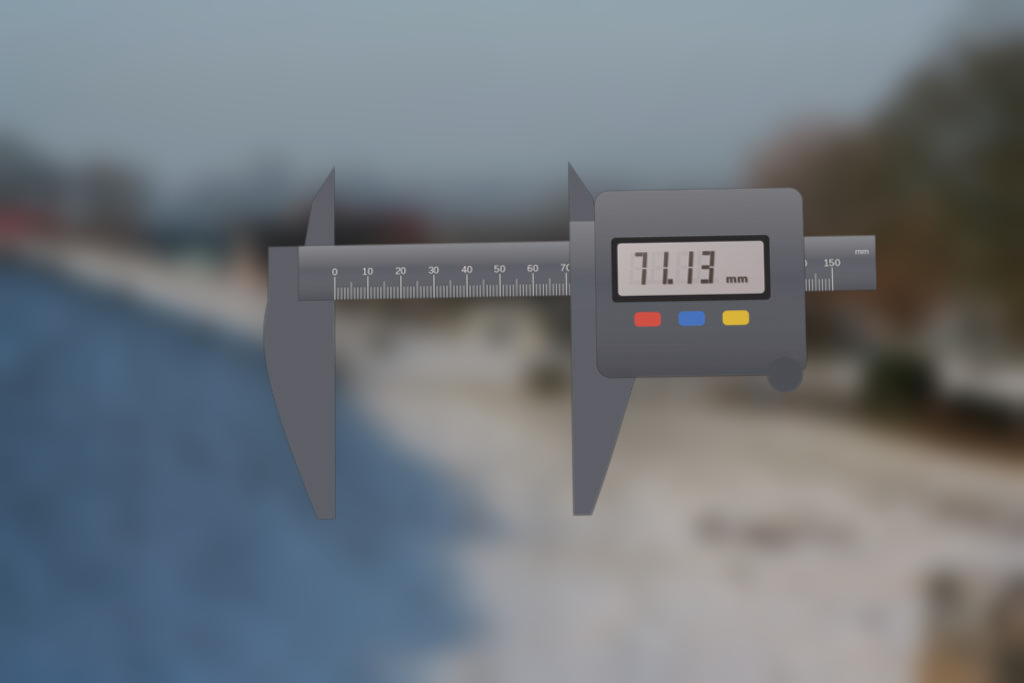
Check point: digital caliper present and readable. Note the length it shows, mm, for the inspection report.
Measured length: 71.13 mm
